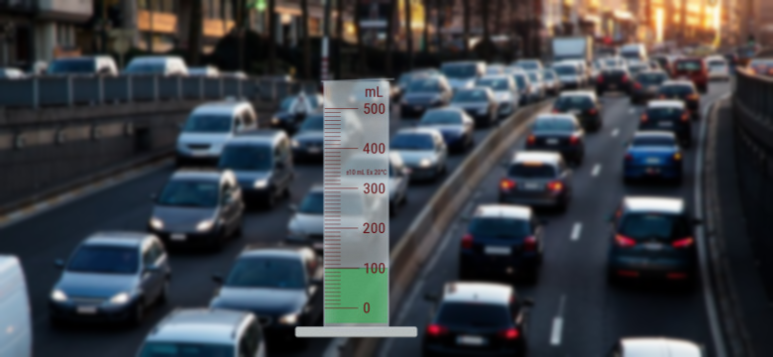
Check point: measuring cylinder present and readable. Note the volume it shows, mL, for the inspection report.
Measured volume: 100 mL
